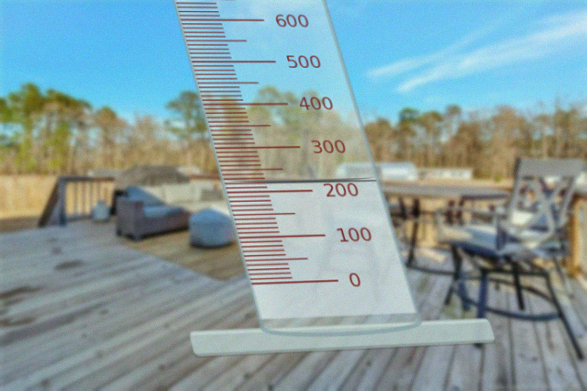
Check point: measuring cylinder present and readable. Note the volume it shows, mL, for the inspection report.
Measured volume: 220 mL
